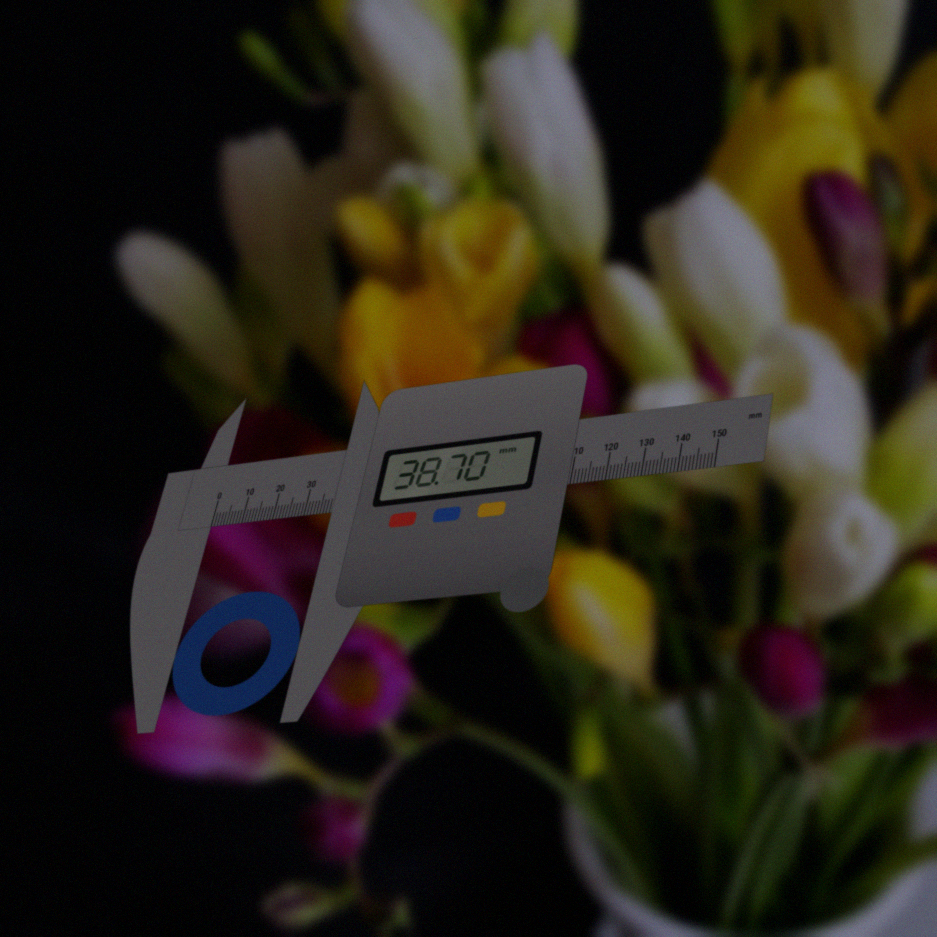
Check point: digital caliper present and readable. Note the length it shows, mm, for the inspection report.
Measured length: 38.70 mm
